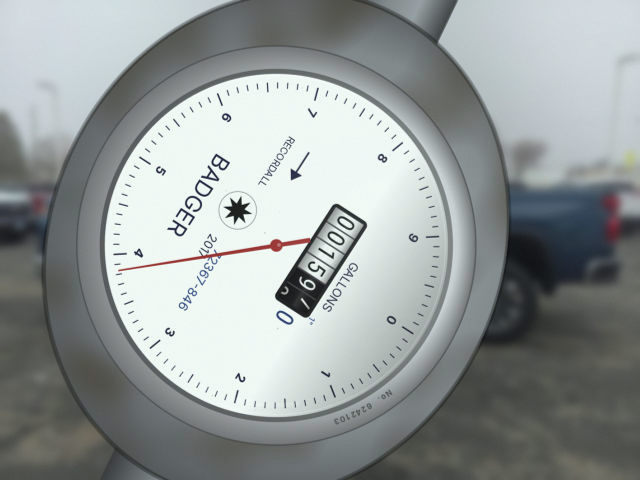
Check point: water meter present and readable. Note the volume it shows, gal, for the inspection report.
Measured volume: 15973.8 gal
